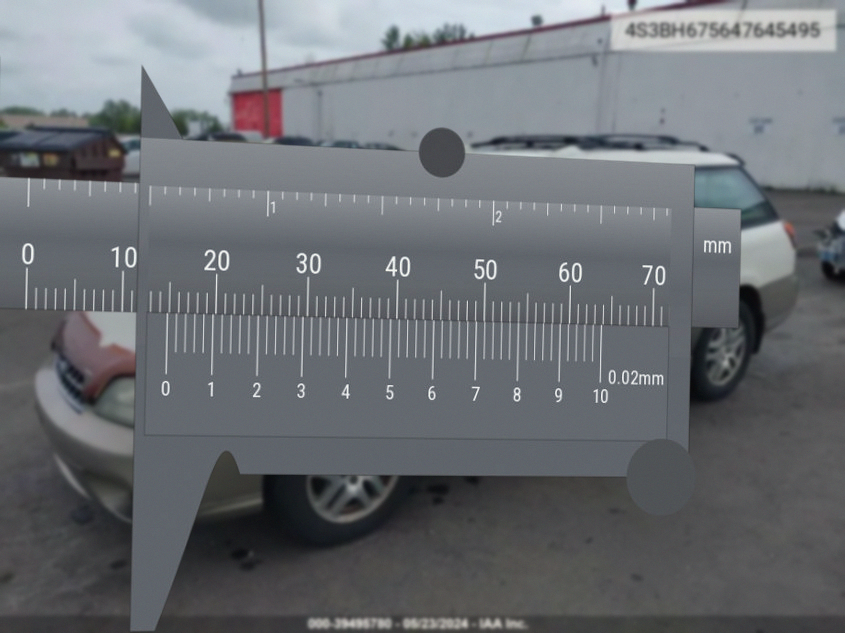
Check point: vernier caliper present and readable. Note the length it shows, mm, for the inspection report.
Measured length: 14.8 mm
